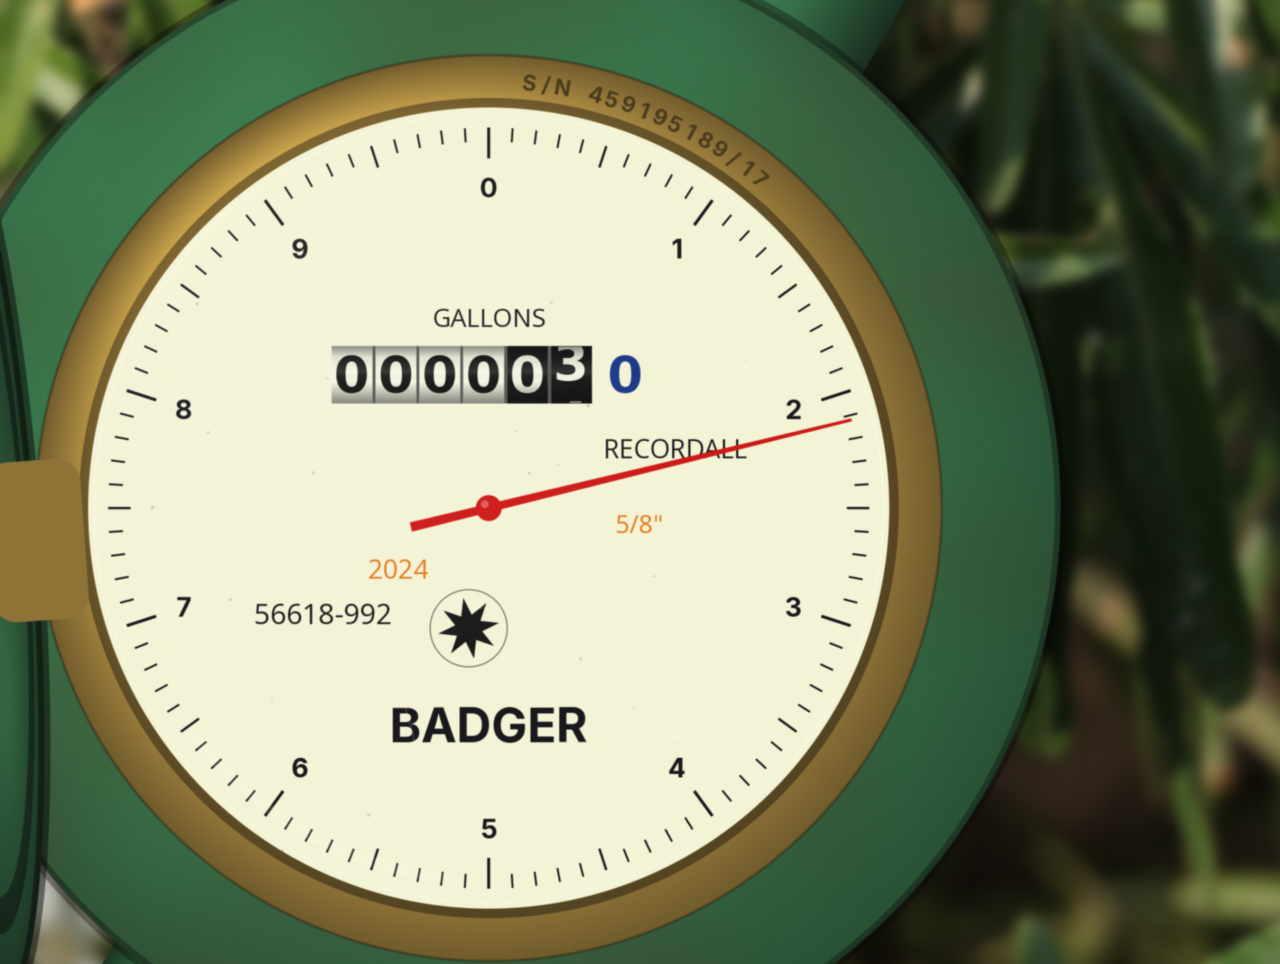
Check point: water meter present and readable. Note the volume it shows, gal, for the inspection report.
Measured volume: 32.1 gal
